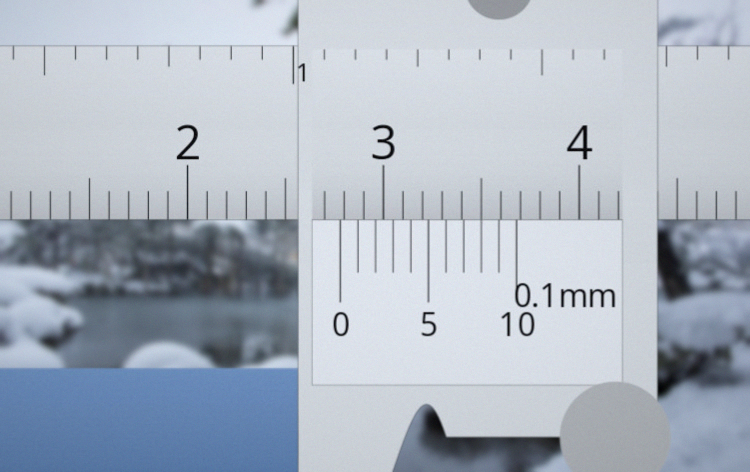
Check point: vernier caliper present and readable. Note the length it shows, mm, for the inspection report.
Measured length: 27.8 mm
